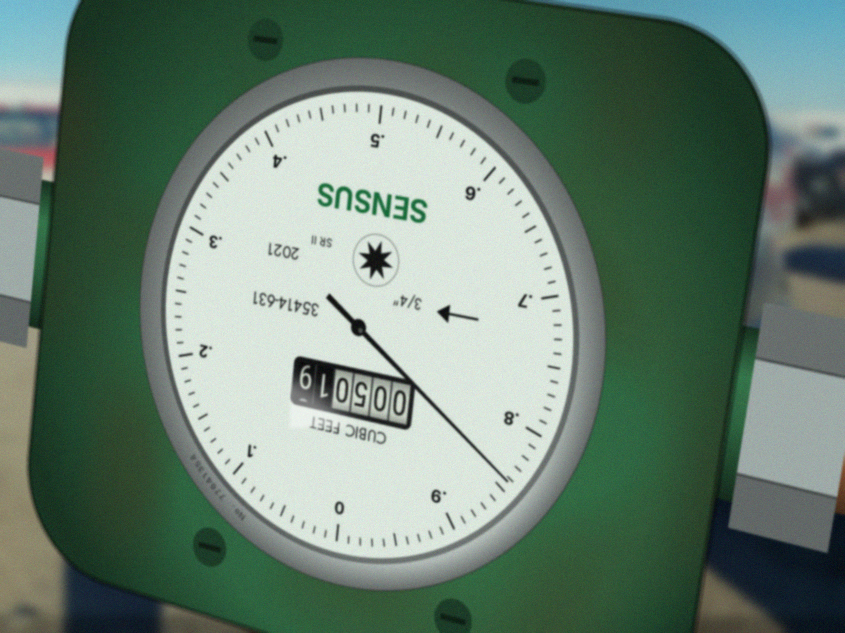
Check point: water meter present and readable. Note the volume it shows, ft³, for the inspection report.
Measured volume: 5018.84 ft³
